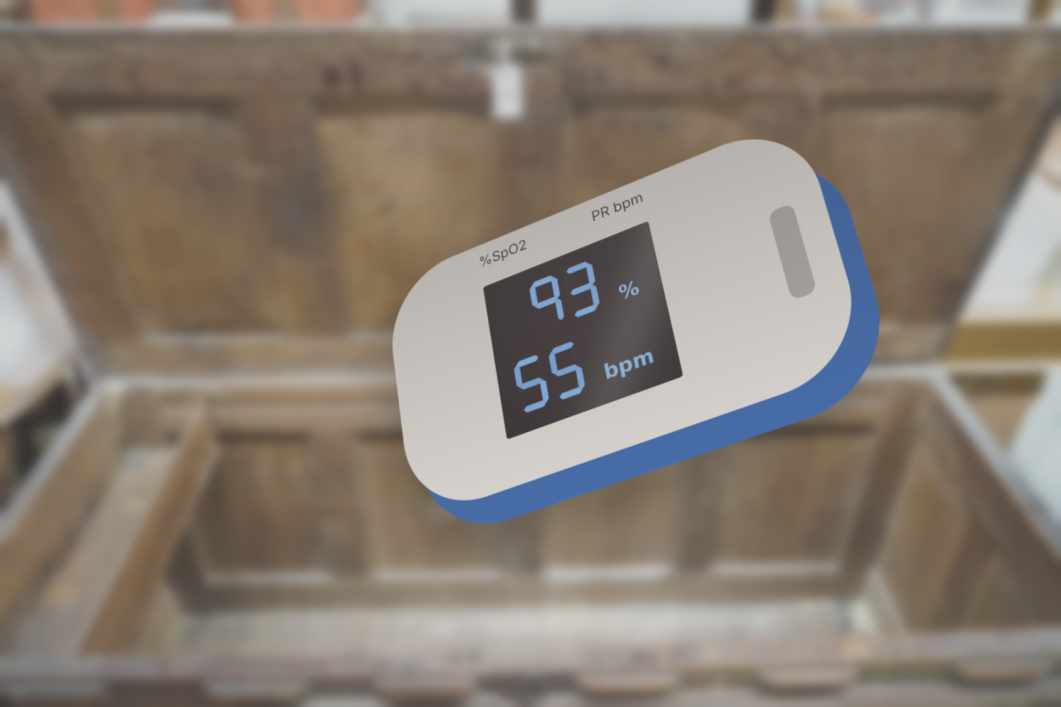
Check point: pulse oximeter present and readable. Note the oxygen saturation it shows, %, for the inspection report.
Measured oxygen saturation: 93 %
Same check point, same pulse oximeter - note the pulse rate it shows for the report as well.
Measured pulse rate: 55 bpm
